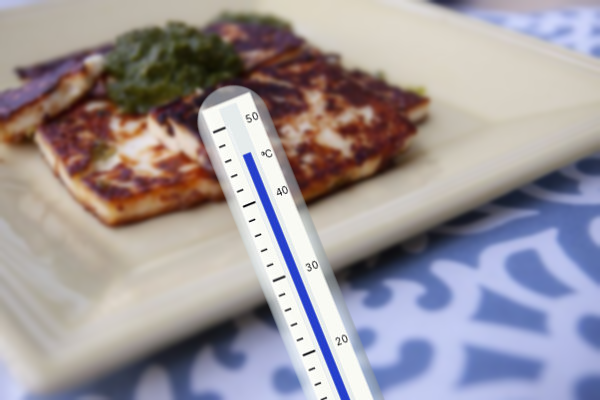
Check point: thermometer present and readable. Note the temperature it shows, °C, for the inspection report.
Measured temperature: 46 °C
